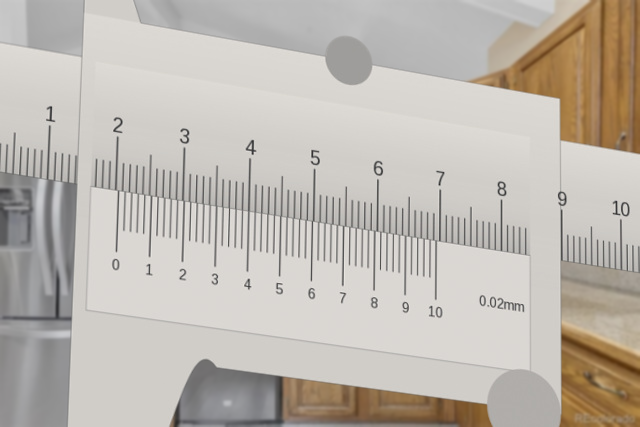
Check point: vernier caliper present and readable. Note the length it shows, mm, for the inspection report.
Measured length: 20.4 mm
